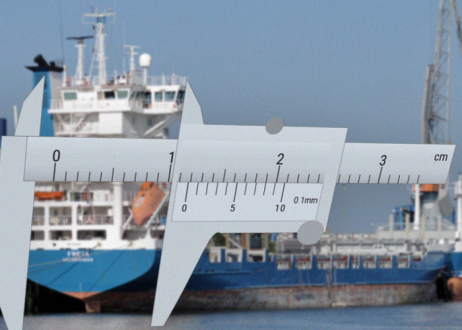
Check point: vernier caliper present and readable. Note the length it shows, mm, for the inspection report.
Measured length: 11.8 mm
